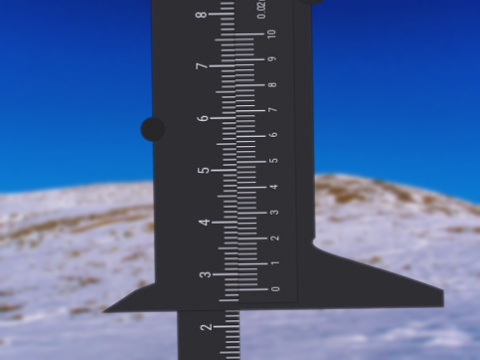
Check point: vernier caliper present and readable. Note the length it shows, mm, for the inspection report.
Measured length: 27.0 mm
